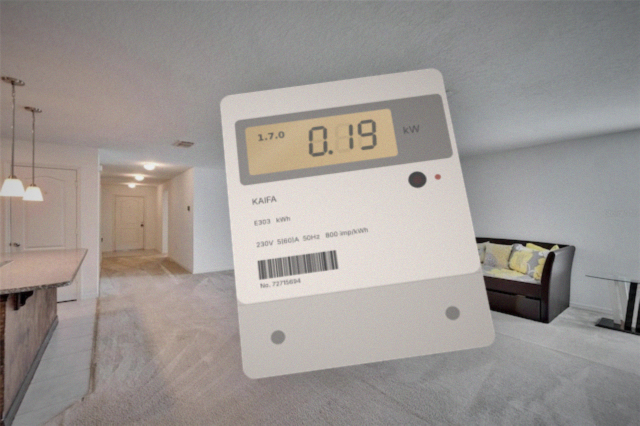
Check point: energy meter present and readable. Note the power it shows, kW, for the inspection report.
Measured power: 0.19 kW
